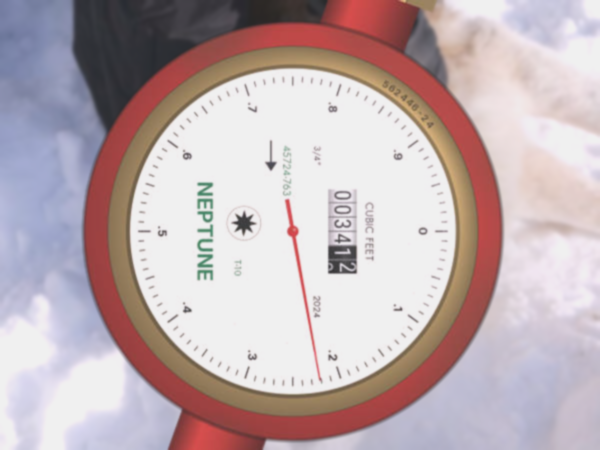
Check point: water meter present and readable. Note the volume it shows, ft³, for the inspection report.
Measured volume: 3412.22 ft³
